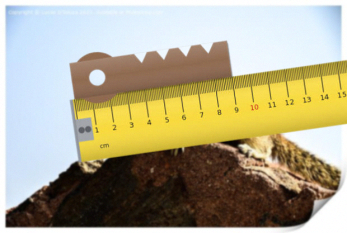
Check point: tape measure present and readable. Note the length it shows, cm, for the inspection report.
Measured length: 9 cm
